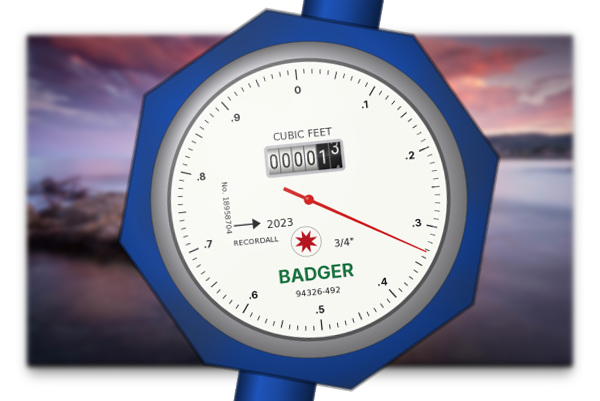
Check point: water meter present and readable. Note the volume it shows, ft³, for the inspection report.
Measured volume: 13.33 ft³
